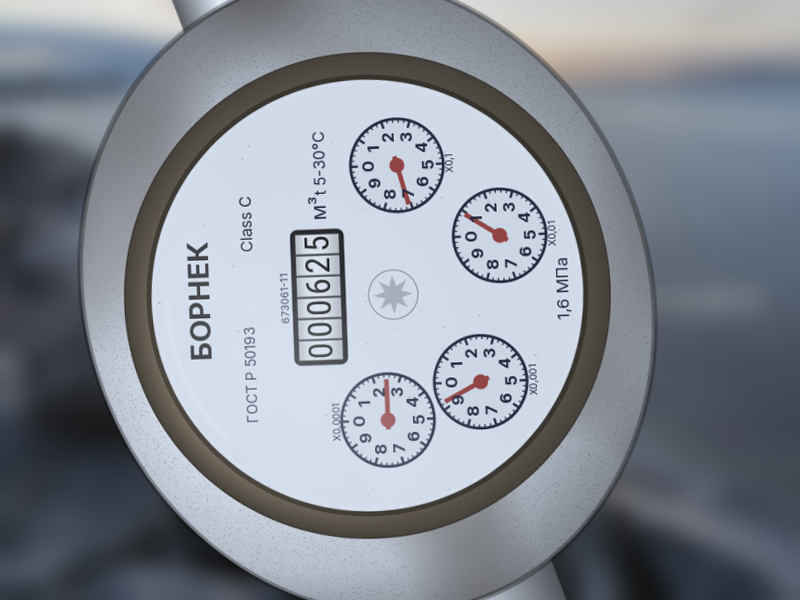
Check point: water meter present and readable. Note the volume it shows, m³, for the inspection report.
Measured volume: 625.7092 m³
